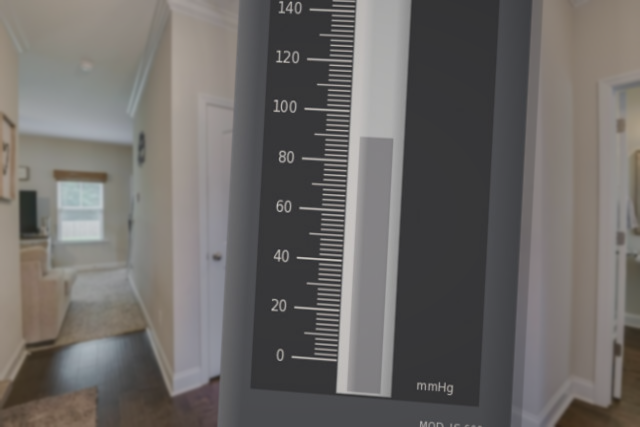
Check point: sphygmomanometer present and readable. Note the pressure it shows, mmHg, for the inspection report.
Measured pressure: 90 mmHg
